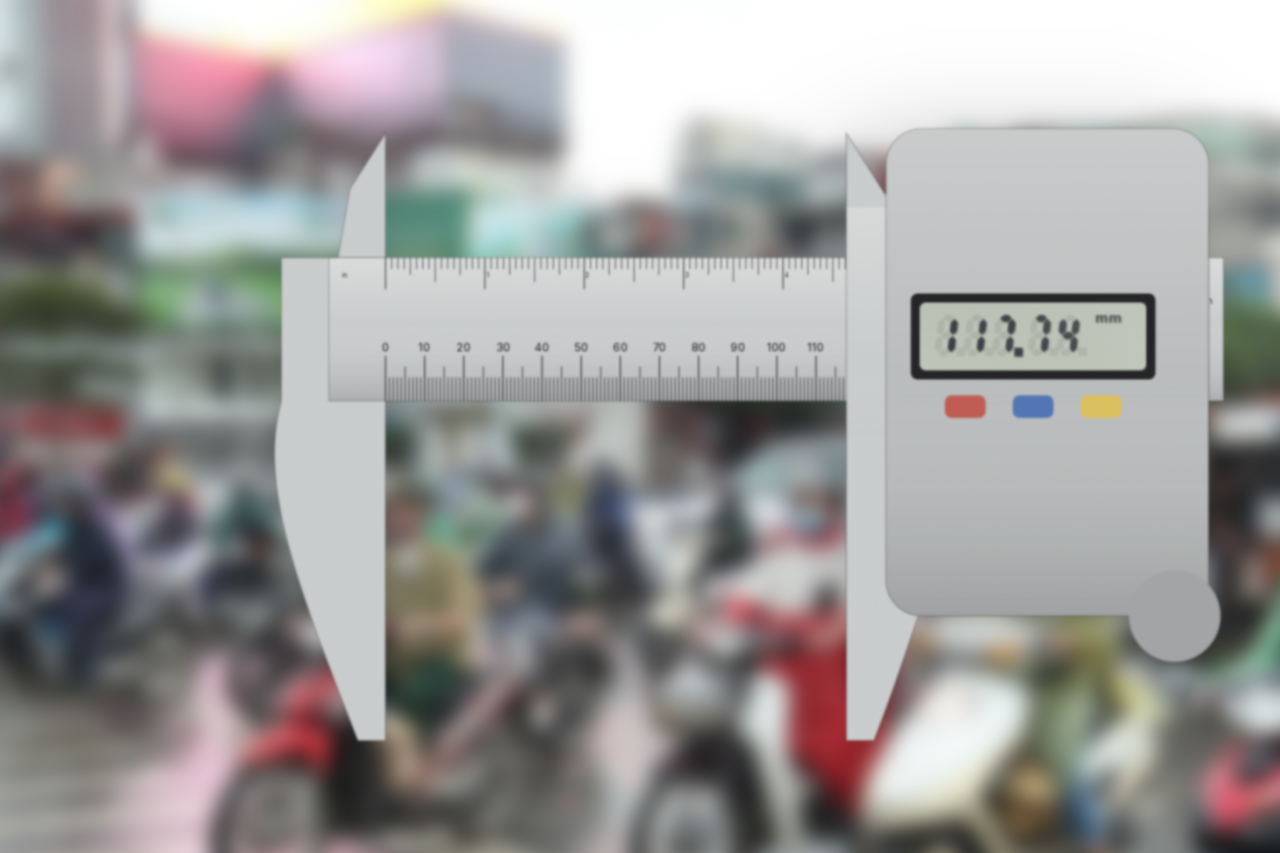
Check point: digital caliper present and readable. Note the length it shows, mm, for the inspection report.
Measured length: 117.74 mm
